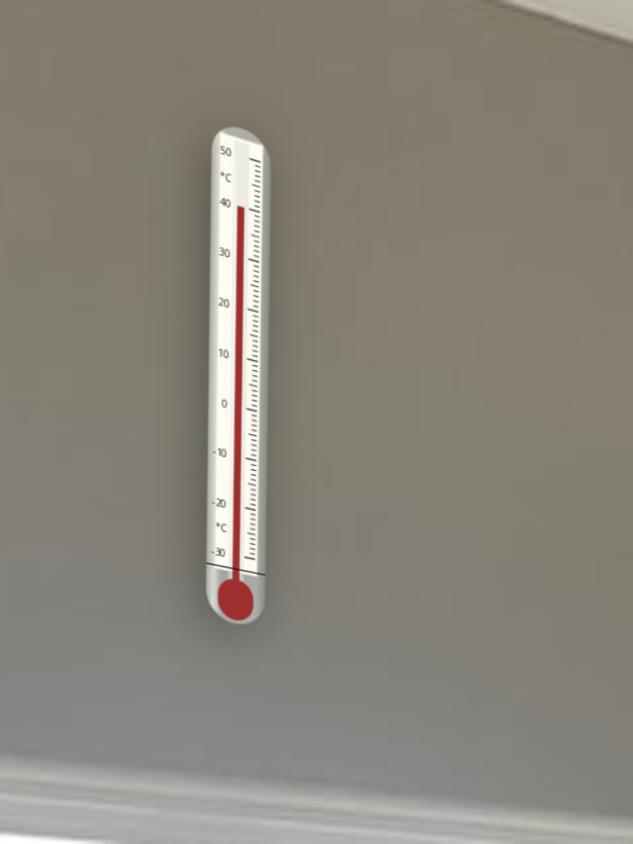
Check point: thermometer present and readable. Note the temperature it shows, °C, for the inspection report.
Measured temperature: 40 °C
